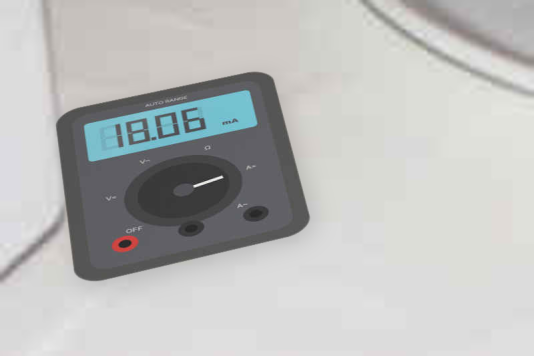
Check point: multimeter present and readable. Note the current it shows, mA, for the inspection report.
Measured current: 18.06 mA
